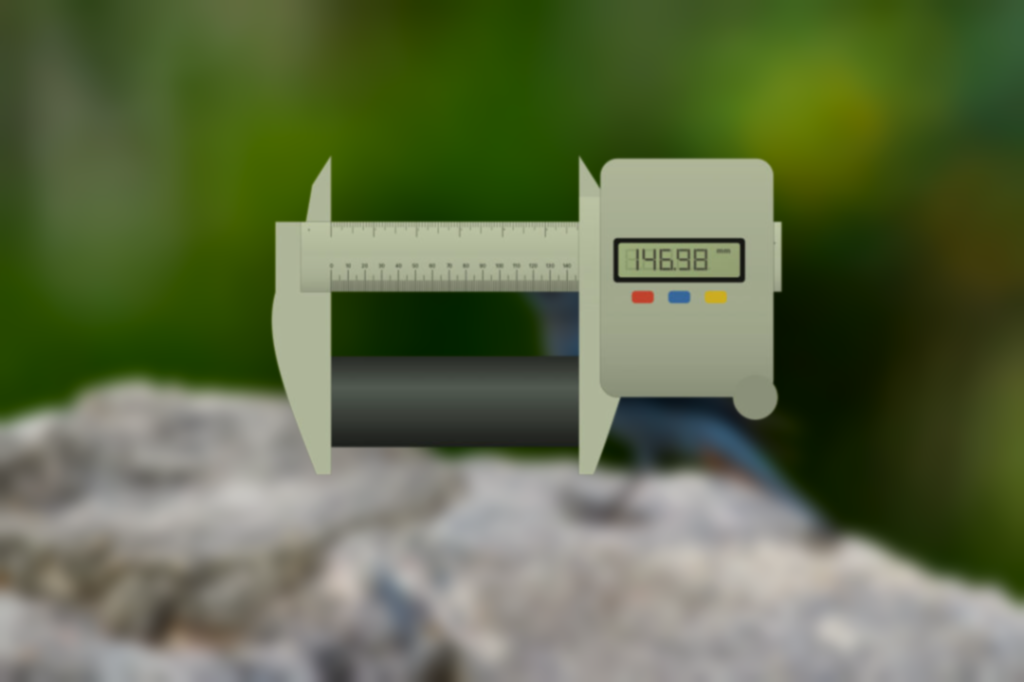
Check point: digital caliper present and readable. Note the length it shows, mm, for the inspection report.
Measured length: 146.98 mm
